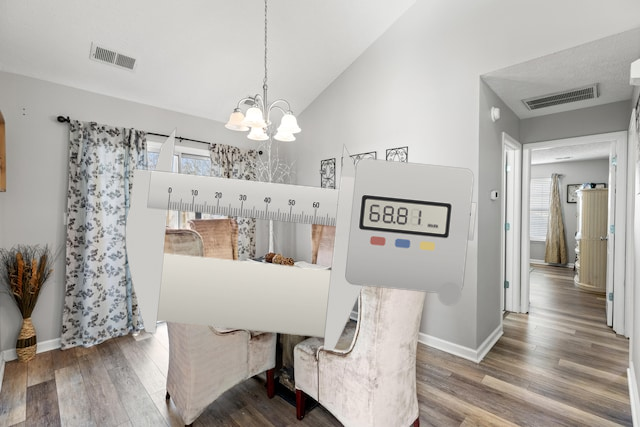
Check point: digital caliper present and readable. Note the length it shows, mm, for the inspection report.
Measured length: 68.81 mm
